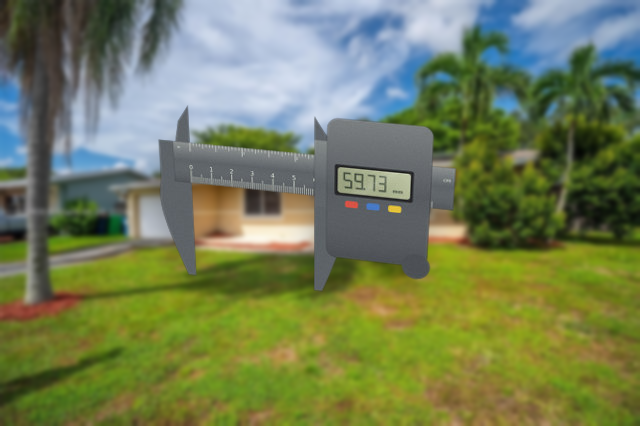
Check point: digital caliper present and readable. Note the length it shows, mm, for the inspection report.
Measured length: 59.73 mm
